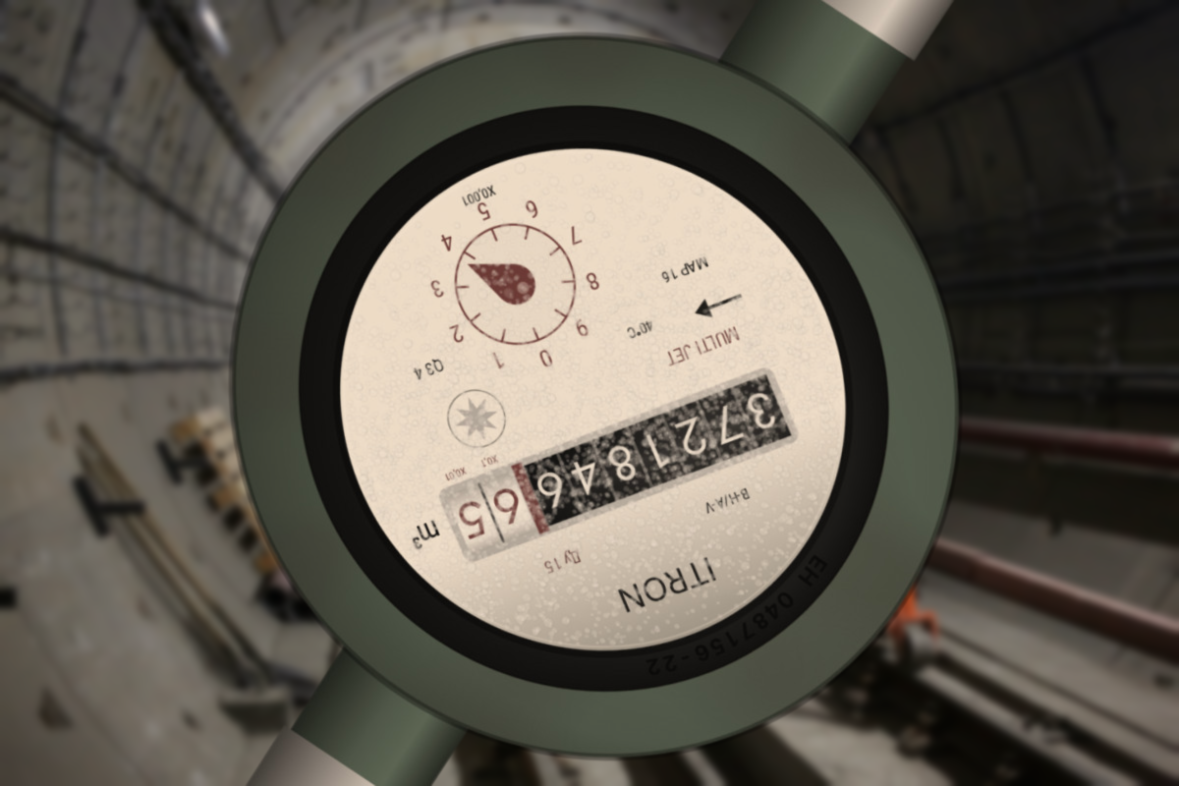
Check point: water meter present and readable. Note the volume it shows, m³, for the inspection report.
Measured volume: 3721846.653 m³
